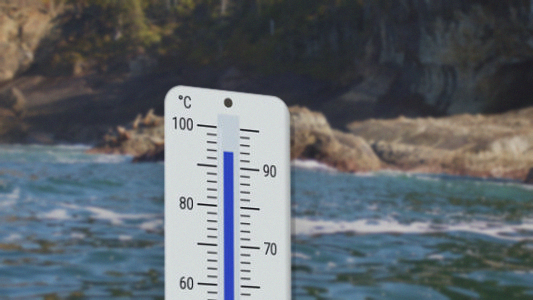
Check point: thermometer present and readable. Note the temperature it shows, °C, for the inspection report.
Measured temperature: 94 °C
